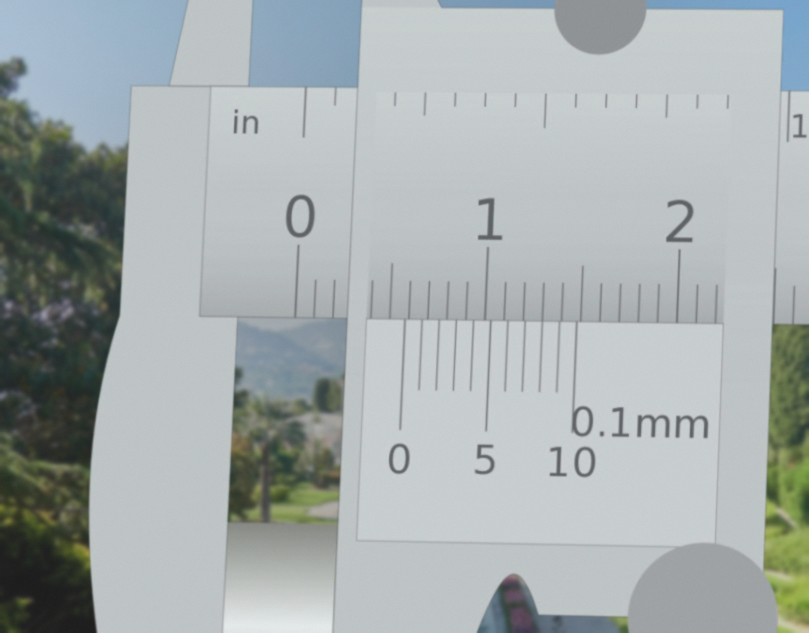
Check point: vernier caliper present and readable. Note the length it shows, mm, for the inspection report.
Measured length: 5.8 mm
